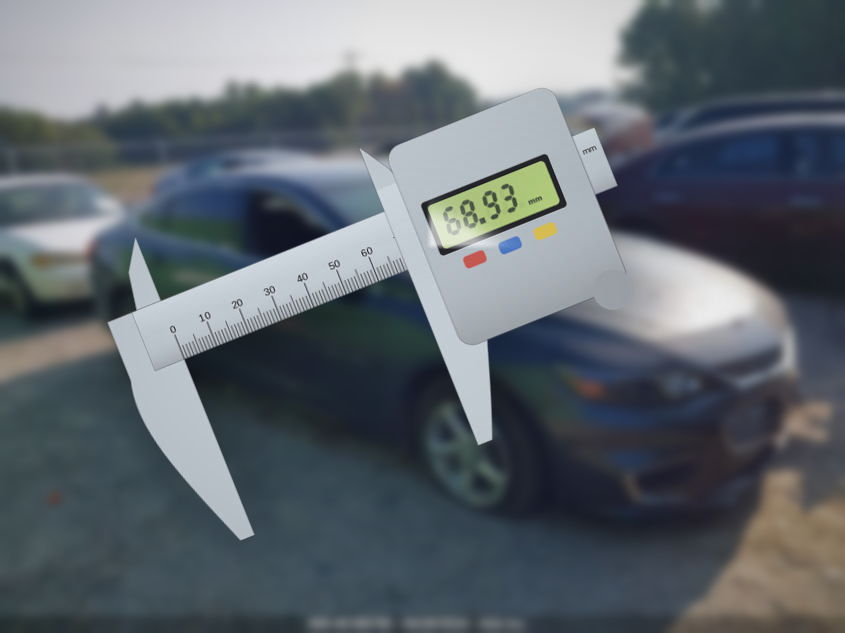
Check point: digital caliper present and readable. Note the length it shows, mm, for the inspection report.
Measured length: 68.93 mm
